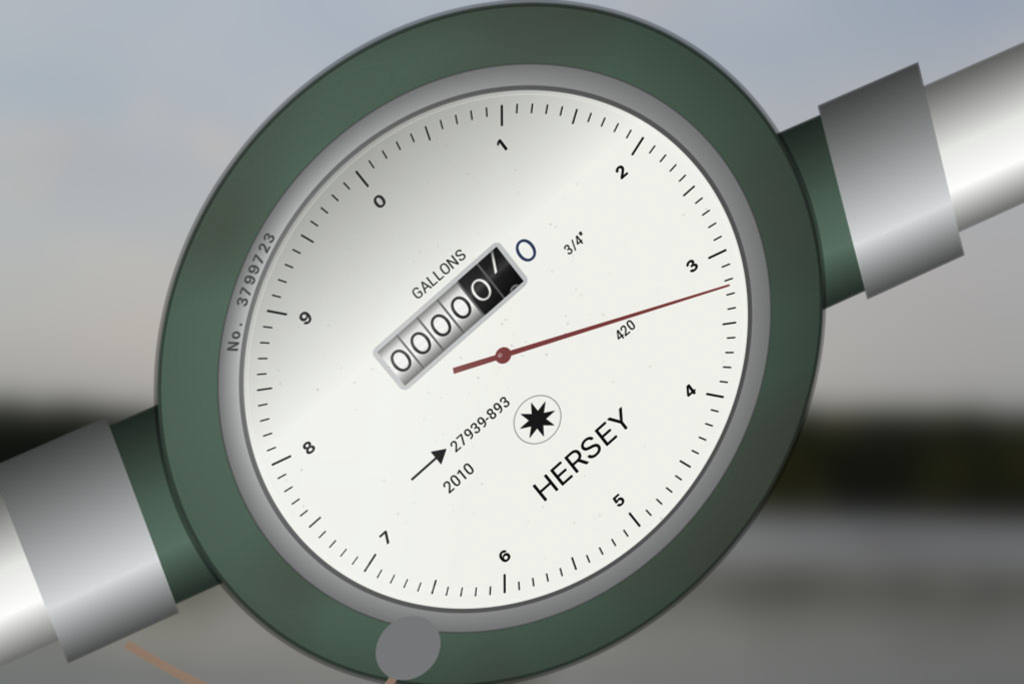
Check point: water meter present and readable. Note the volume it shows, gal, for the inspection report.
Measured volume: 73.2 gal
